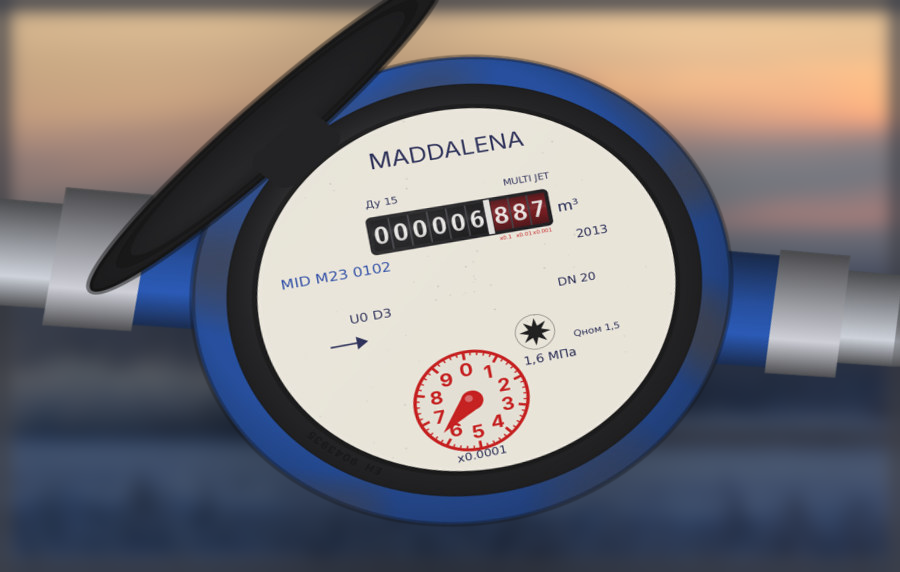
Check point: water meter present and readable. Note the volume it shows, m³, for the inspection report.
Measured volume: 6.8876 m³
